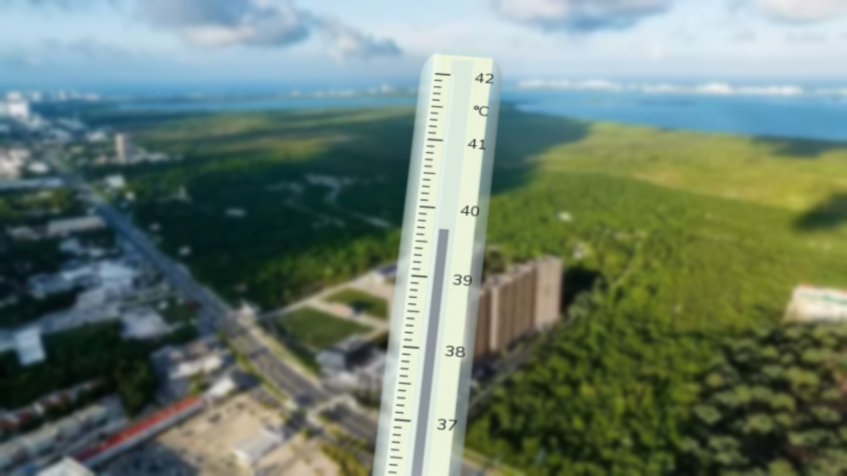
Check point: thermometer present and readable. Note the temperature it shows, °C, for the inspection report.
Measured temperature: 39.7 °C
